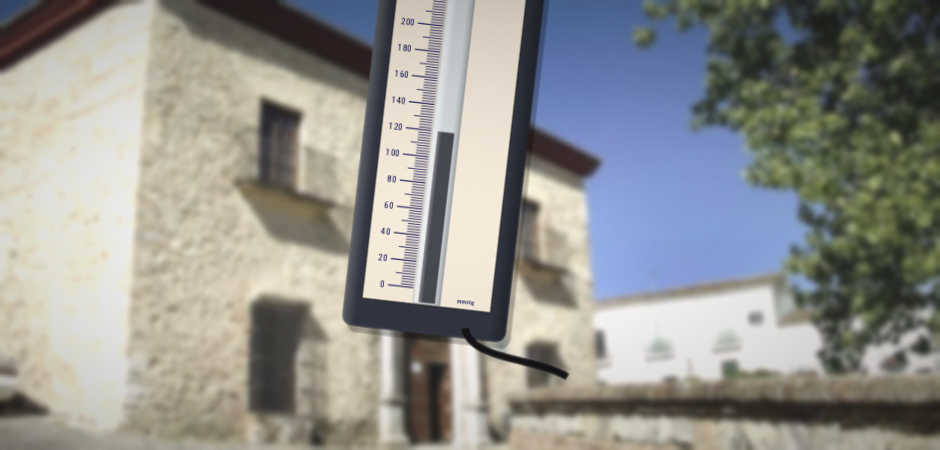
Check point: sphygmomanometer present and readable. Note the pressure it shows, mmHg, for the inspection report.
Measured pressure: 120 mmHg
